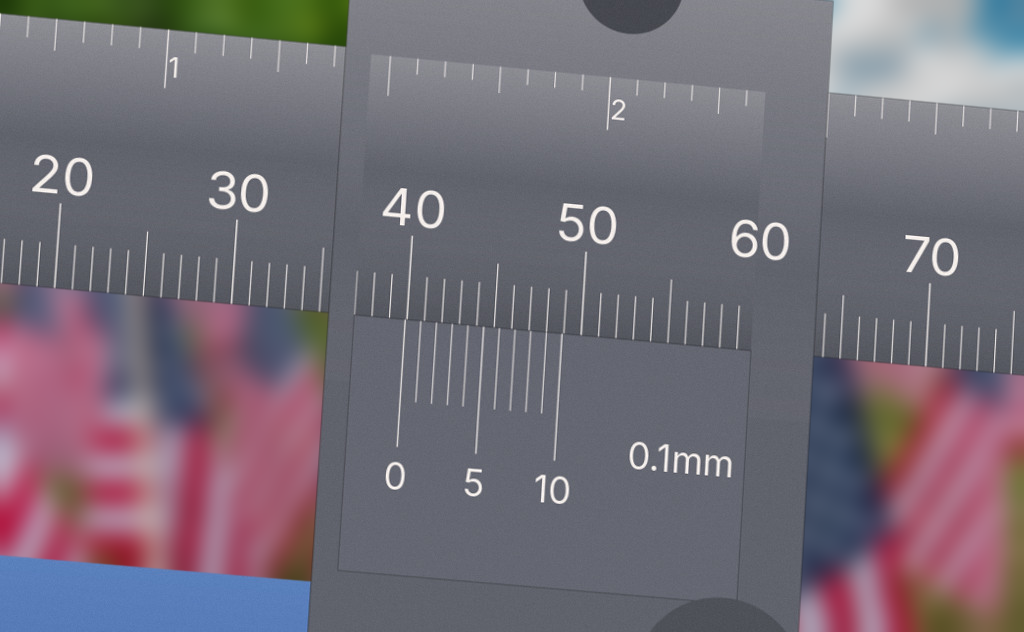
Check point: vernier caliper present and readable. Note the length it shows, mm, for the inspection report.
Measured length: 39.9 mm
